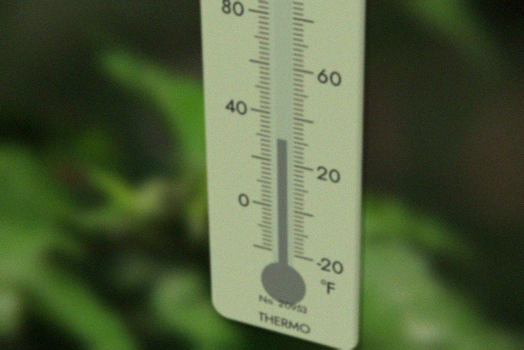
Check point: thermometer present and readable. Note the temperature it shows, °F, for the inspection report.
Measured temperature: 30 °F
